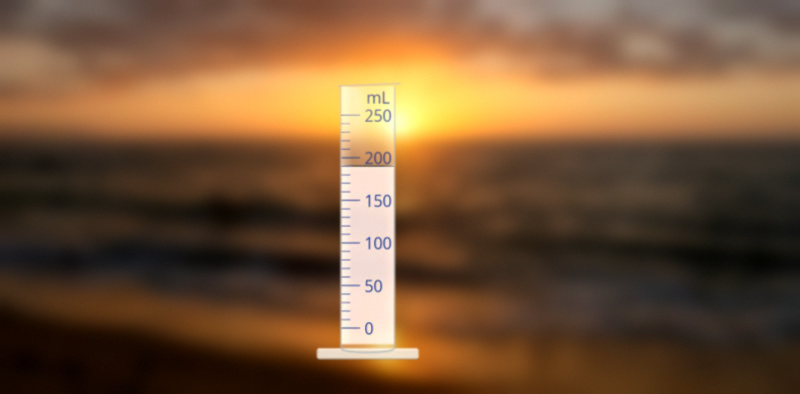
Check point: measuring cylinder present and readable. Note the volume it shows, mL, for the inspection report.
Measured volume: 190 mL
